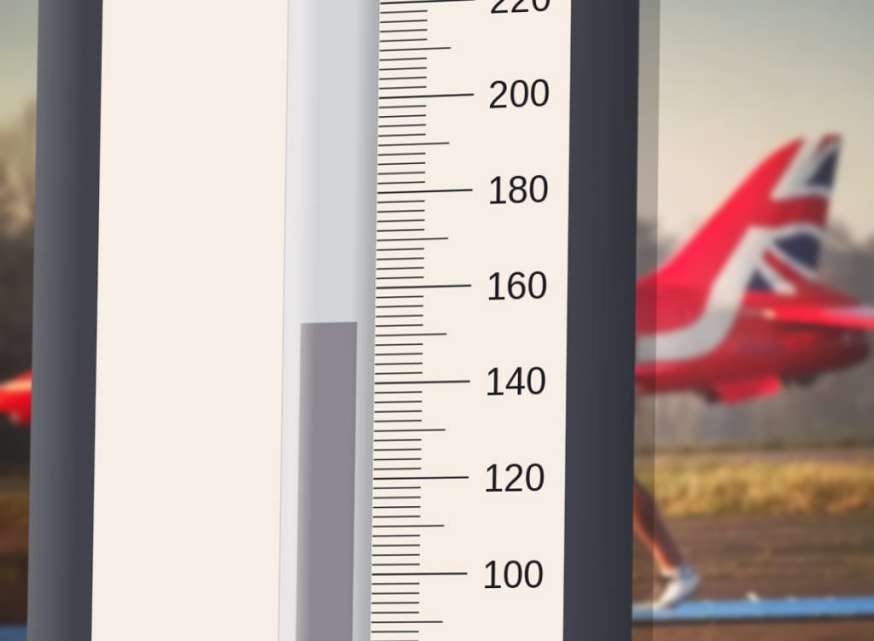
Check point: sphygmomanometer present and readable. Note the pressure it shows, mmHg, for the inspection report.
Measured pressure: 153 mmHg
